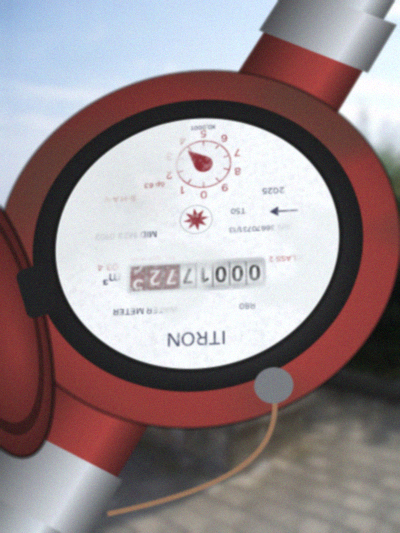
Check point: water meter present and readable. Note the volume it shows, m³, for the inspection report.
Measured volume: 17.7253 m³
